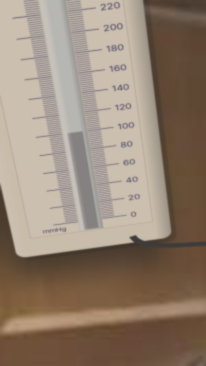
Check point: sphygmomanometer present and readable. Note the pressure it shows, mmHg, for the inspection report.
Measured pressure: 100 mmHg
